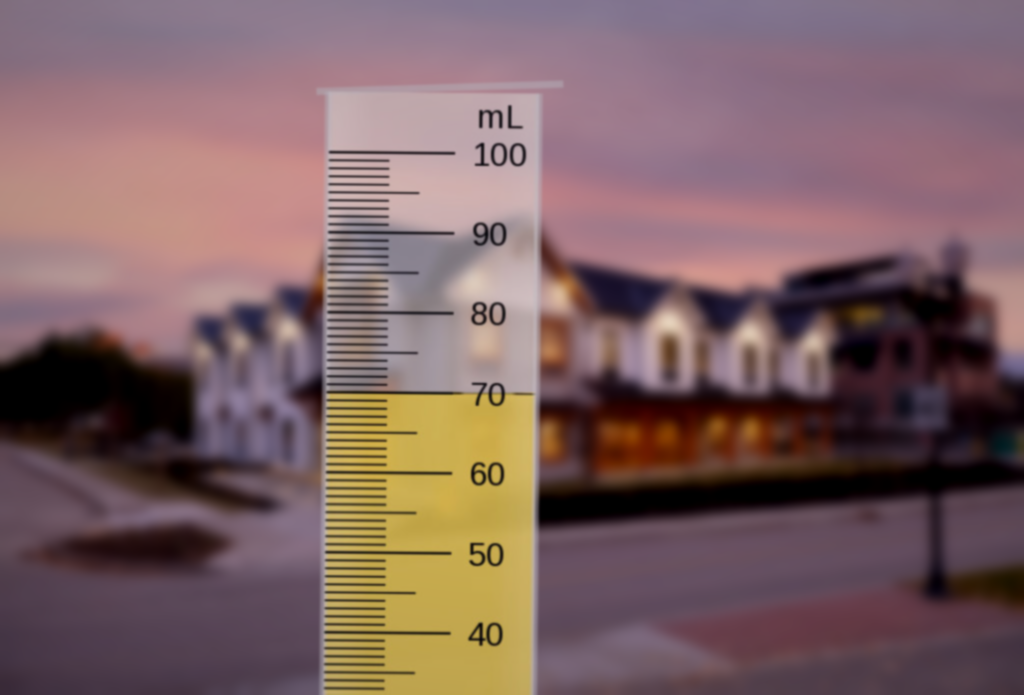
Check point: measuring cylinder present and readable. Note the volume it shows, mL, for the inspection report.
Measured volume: 70 mL
